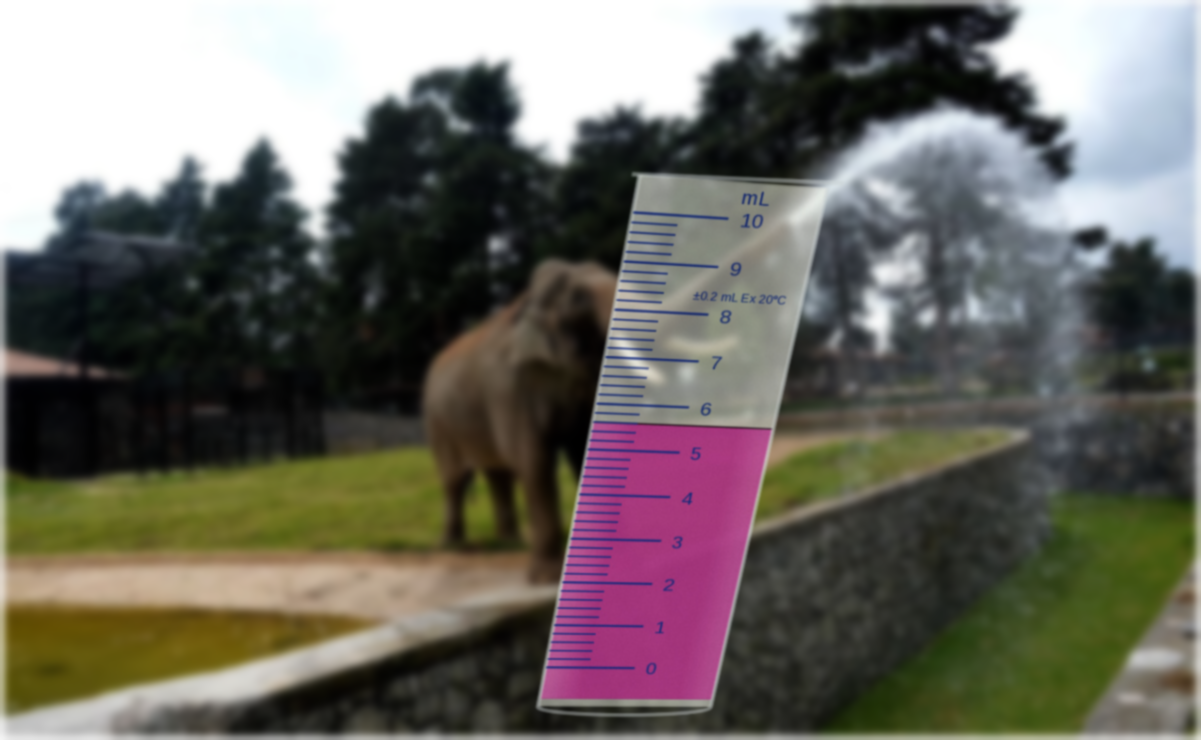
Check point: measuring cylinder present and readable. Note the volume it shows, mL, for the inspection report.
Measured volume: 5.6 mL
